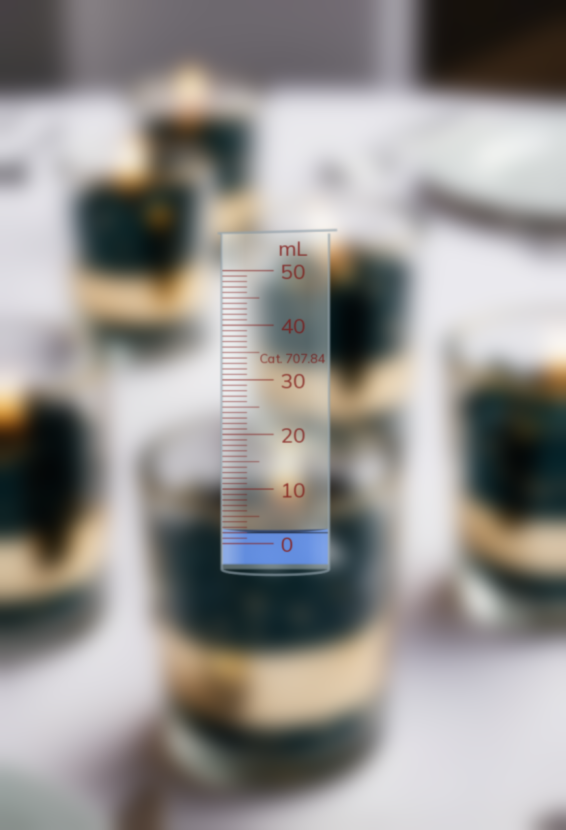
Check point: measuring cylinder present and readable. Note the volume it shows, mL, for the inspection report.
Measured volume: 2 mL
